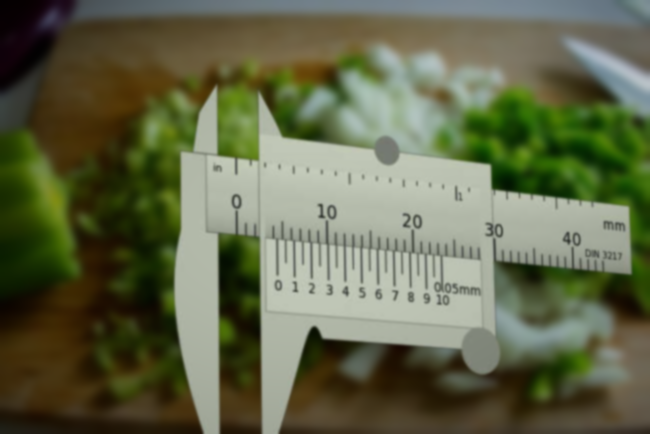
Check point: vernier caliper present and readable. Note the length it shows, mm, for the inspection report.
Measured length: 4.4 mm
